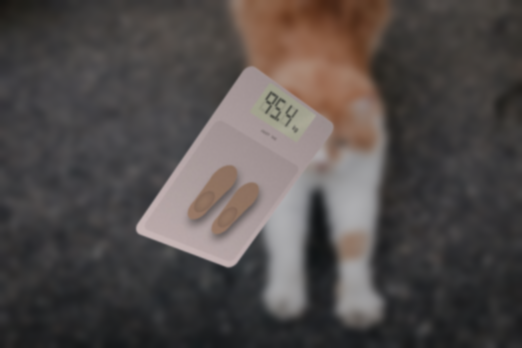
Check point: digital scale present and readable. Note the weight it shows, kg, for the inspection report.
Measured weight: 95.4 kg
